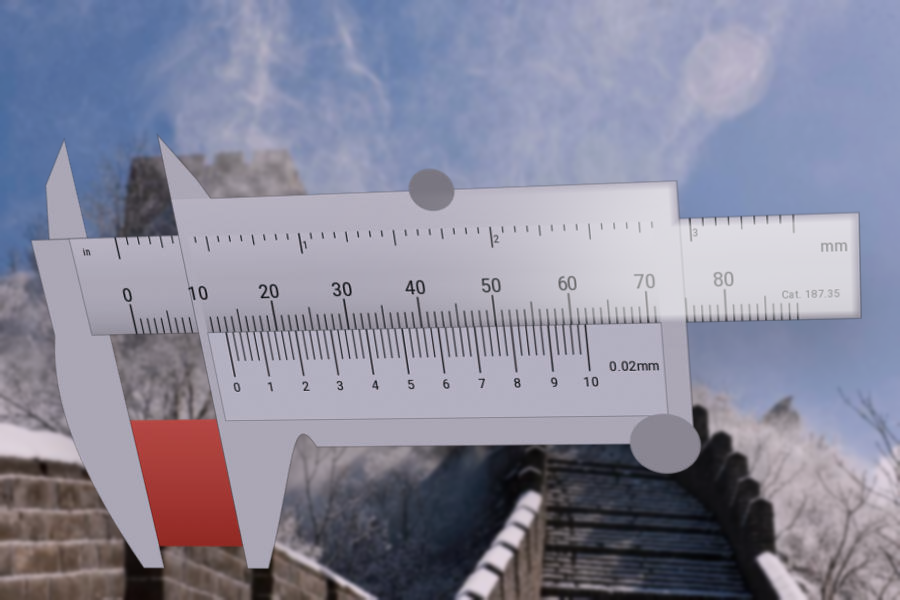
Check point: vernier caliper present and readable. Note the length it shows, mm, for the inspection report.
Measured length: 12.8 mm
